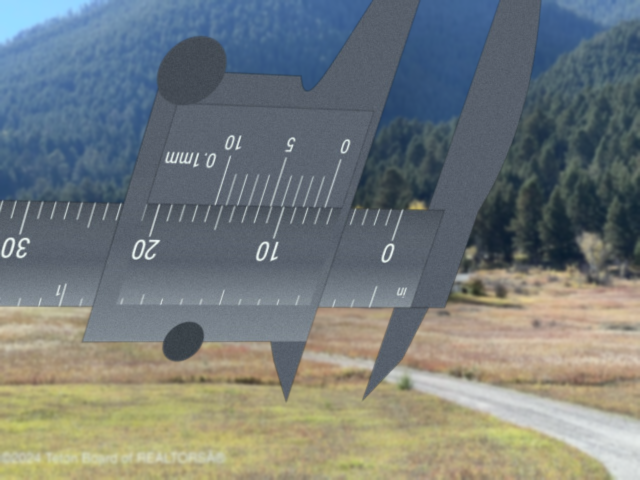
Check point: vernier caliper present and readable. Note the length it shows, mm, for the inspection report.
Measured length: 6.6 mm
